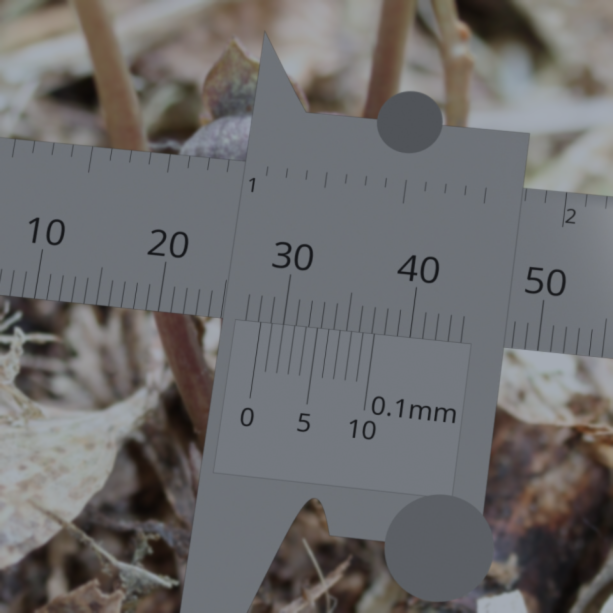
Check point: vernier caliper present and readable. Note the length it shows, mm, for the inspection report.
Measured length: 28.2 mm
